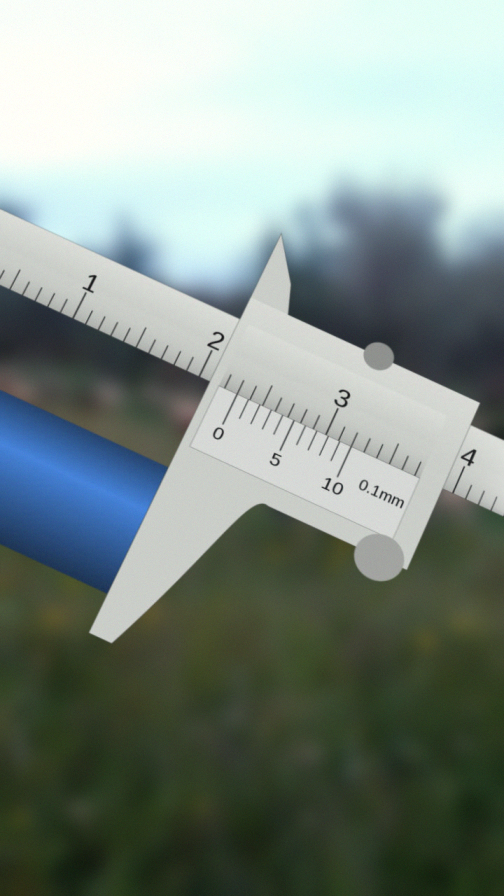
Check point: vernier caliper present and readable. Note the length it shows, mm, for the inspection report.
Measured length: 23.0 mm
